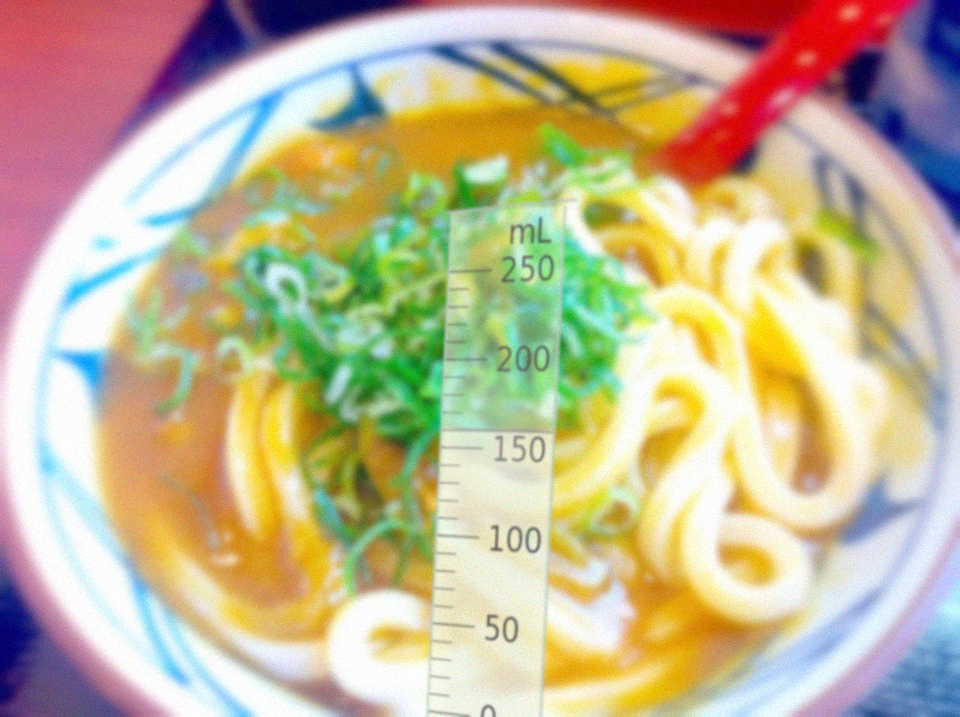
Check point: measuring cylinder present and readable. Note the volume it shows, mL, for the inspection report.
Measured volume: 160 mL
